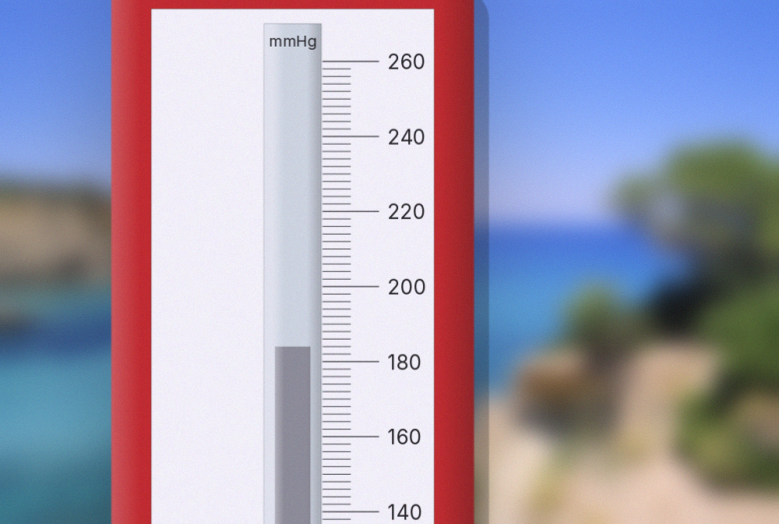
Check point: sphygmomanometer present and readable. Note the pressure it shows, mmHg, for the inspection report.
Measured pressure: 184 mmHg
